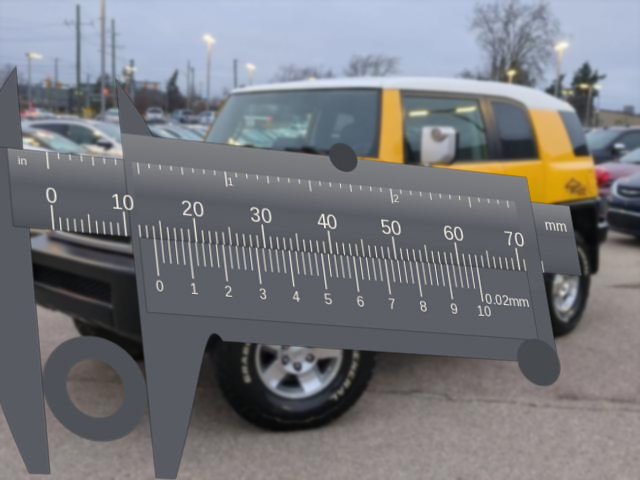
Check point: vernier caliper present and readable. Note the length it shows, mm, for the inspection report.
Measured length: 14.0 mm
